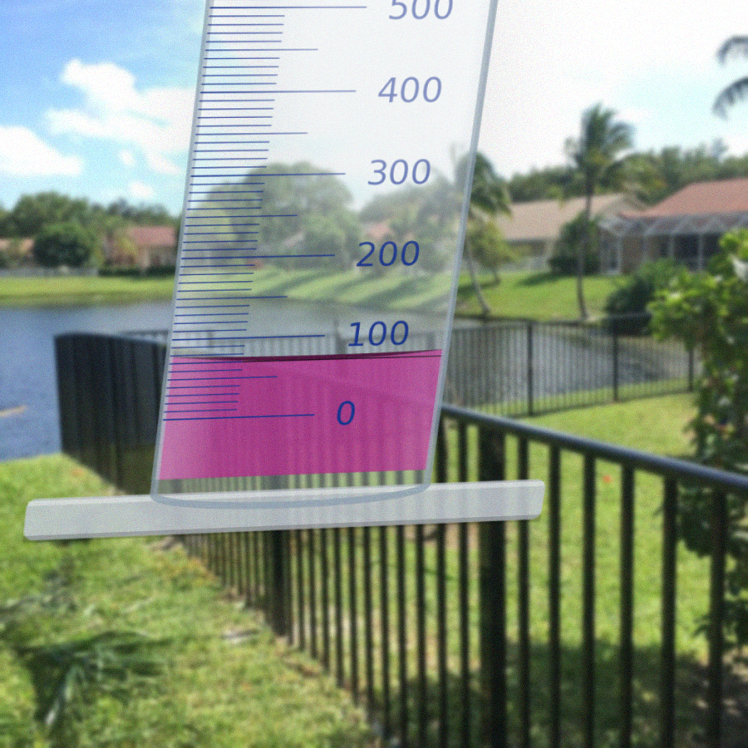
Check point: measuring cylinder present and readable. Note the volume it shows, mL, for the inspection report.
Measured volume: 70 mL
